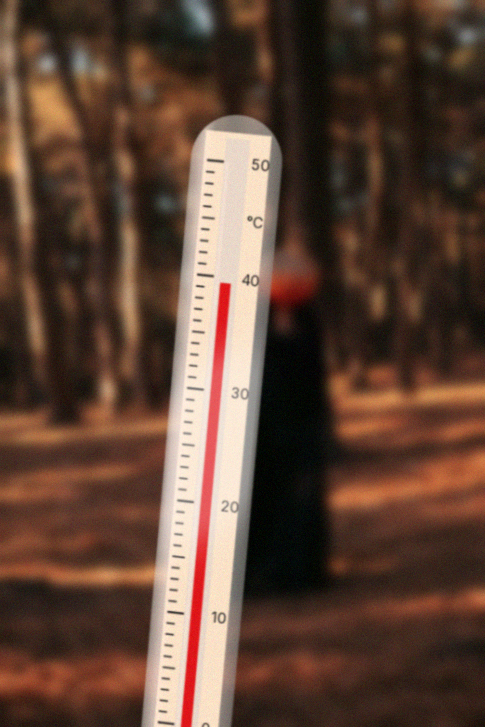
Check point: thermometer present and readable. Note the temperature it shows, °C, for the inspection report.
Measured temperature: 39.5 °C
